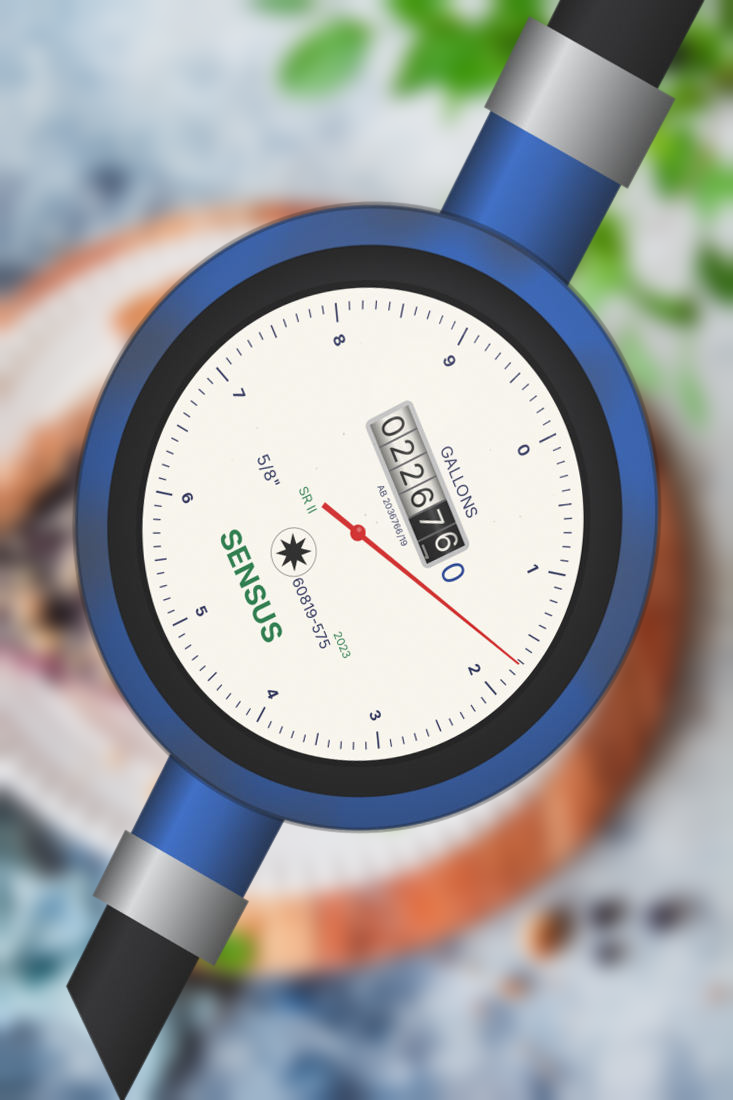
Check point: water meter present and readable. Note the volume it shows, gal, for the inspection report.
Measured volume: 226761.7 gal
